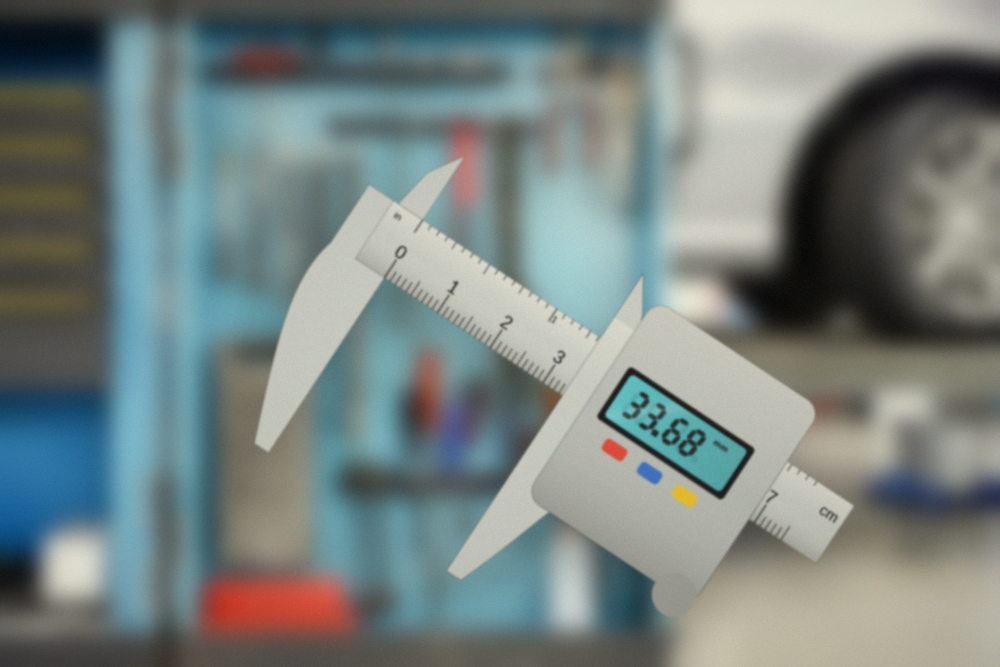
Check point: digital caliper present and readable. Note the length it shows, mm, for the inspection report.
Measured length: 33.68 mm
